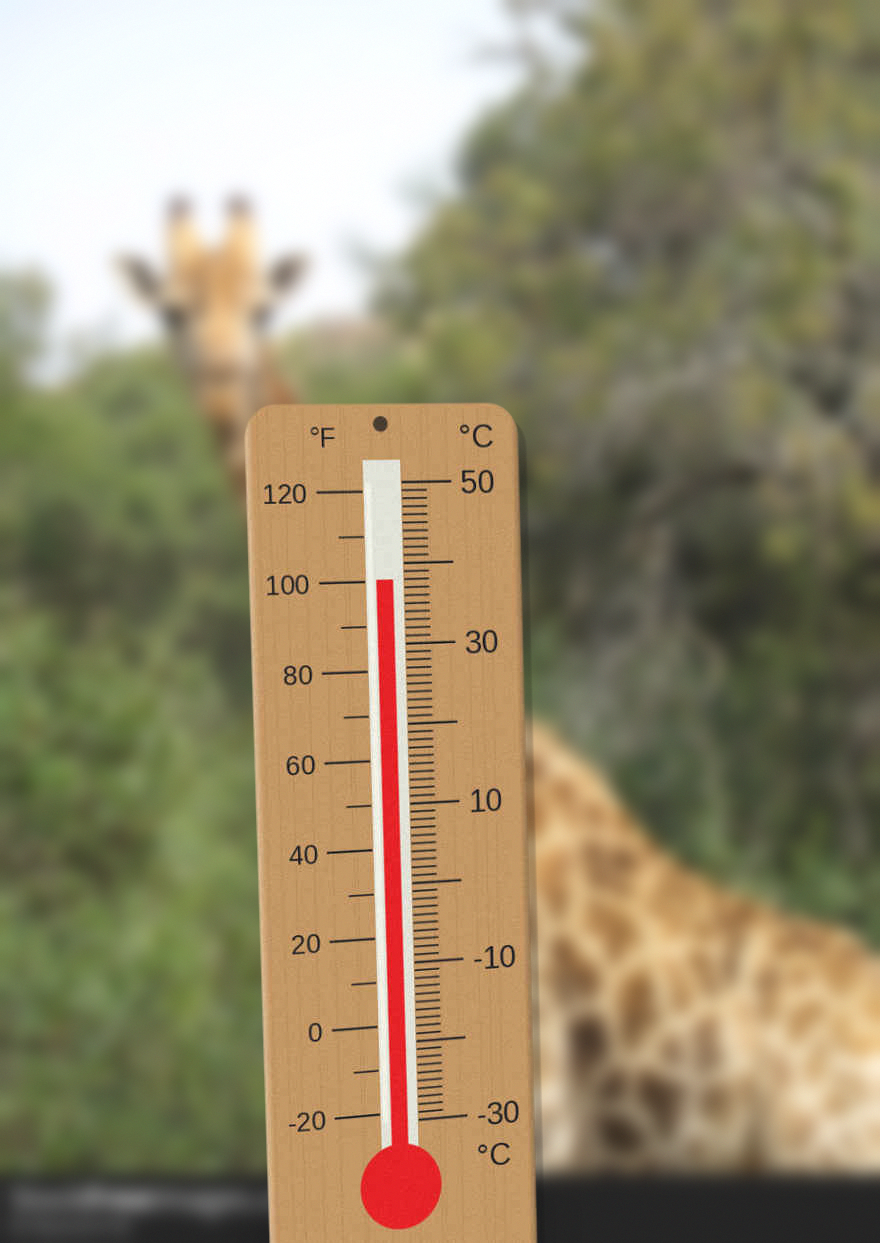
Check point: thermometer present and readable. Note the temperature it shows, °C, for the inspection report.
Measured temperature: 38 °C
